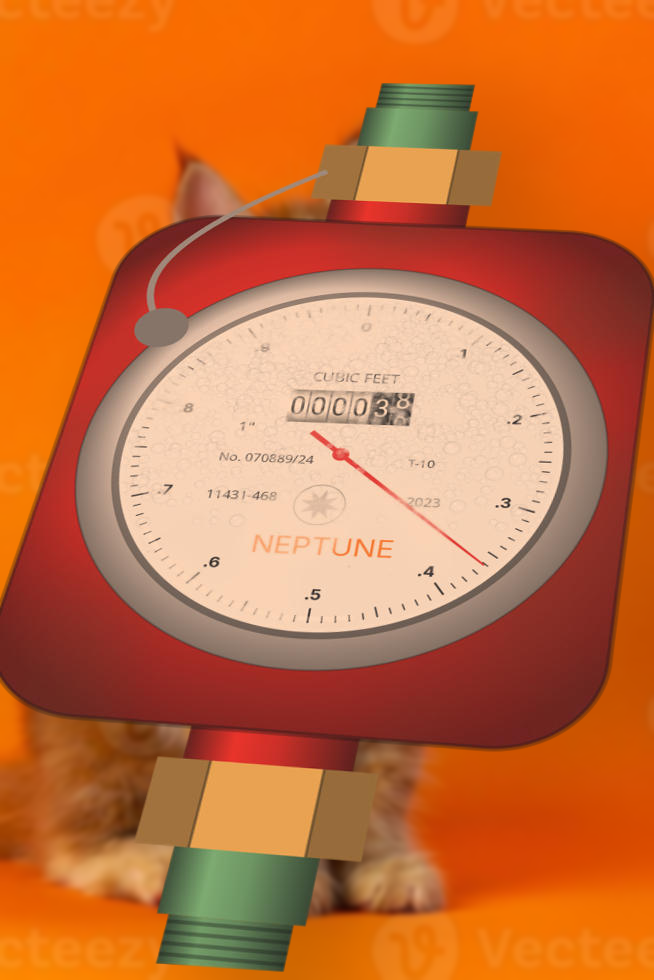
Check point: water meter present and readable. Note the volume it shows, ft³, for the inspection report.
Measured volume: 38.36 ft³
